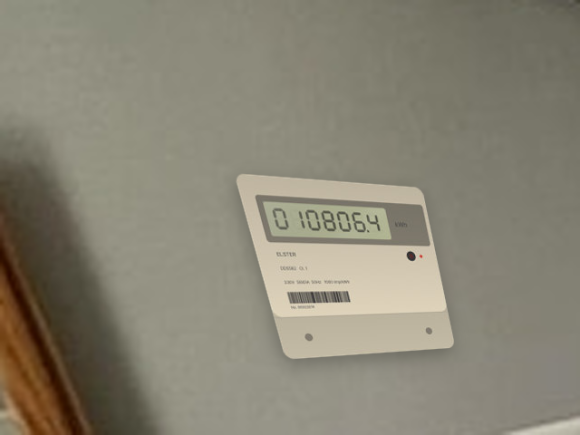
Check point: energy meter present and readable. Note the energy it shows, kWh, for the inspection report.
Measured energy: 10806.4 kWh
